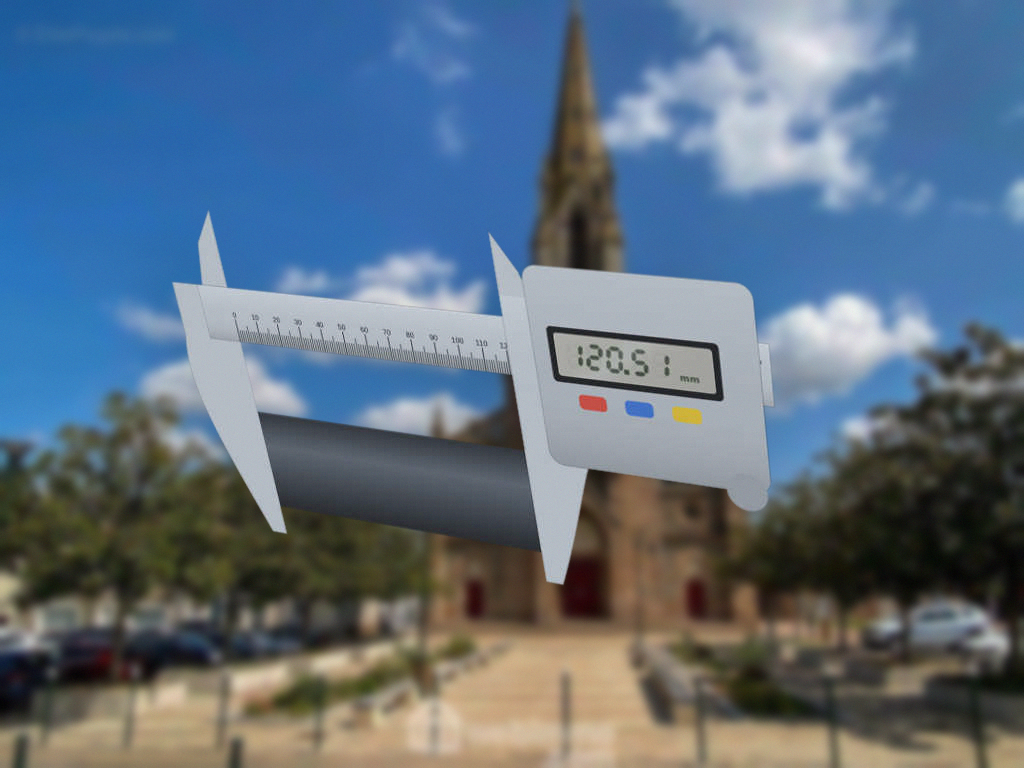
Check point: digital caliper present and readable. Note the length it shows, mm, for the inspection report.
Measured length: 120.51 mm
